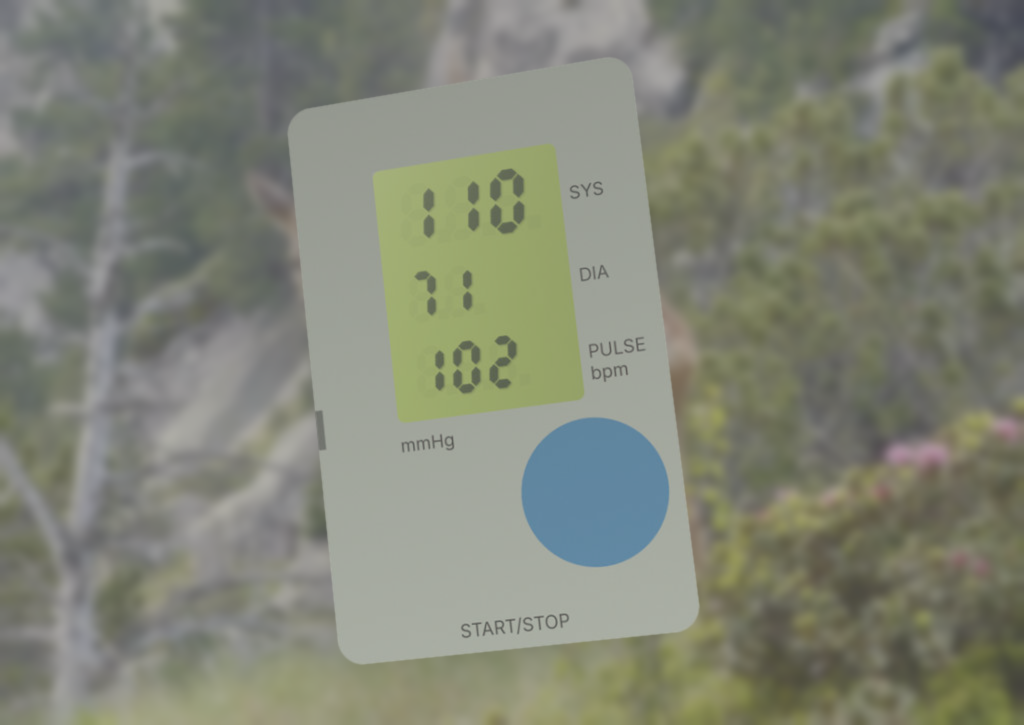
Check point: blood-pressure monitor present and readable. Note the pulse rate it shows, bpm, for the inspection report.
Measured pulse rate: 102 bpm
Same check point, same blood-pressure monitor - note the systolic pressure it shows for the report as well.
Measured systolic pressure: 110 mmHg
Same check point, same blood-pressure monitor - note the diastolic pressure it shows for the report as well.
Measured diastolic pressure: 71 mmHg
